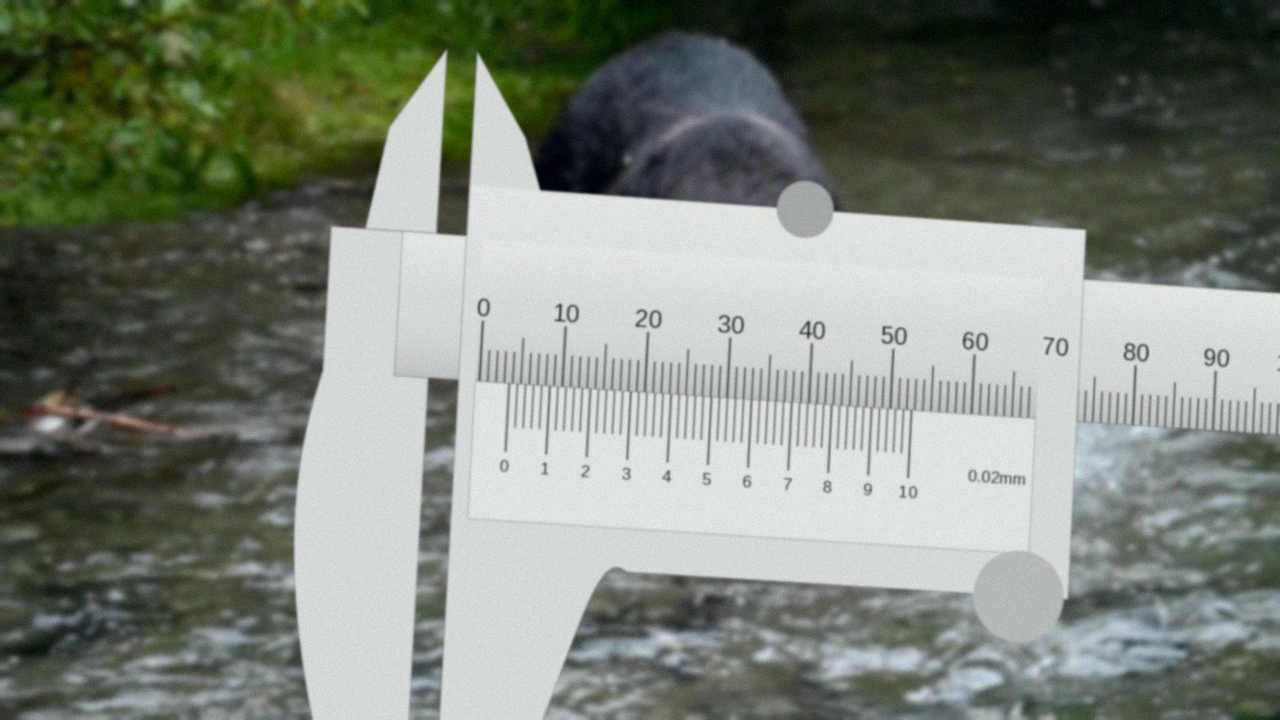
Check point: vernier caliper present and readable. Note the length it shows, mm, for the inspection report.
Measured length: 3.6 mm
